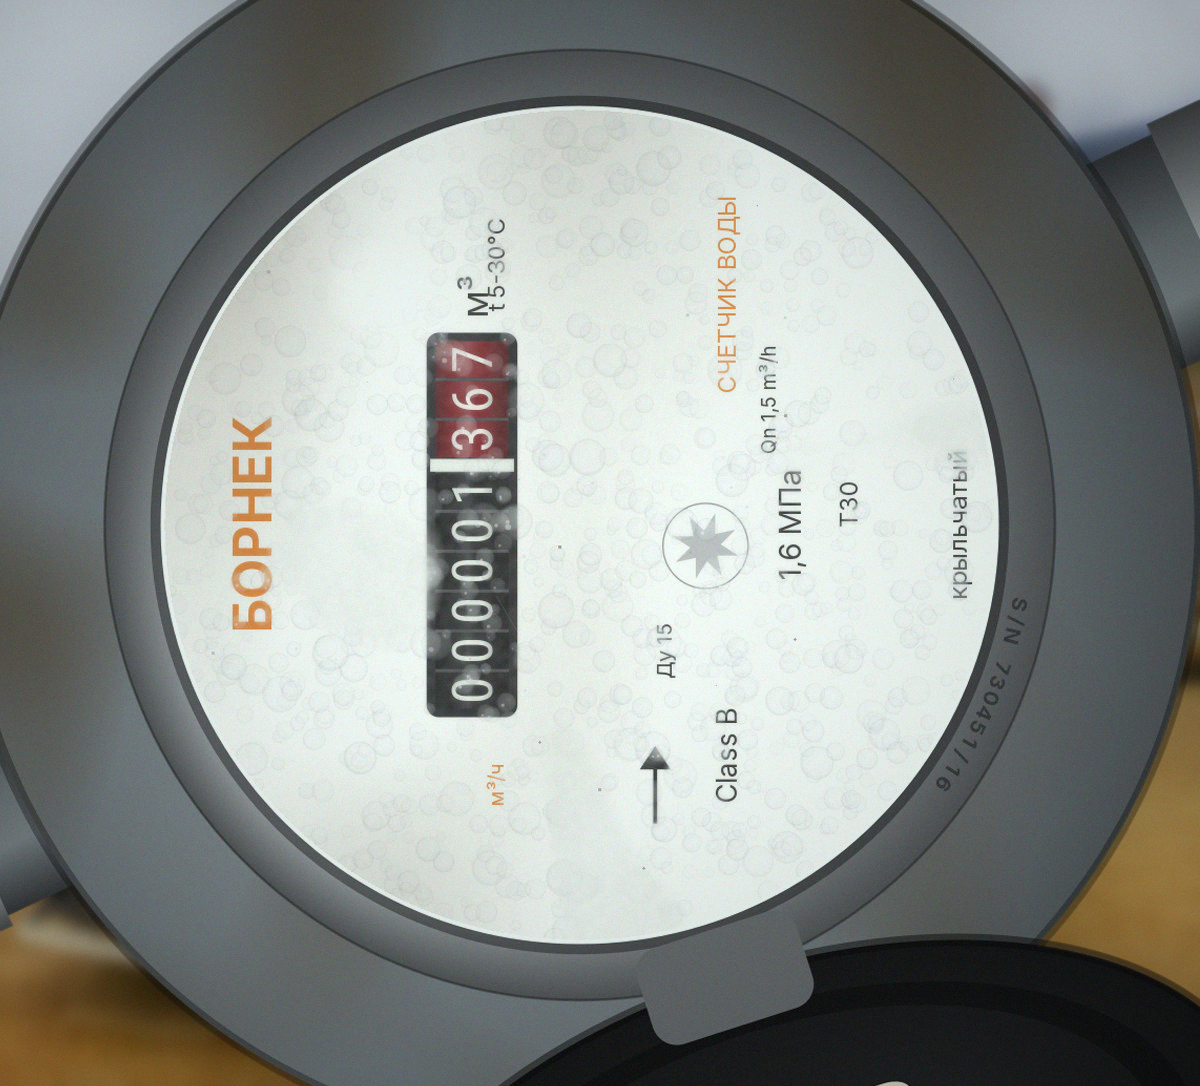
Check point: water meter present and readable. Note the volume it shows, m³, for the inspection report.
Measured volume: 1.367 m³
